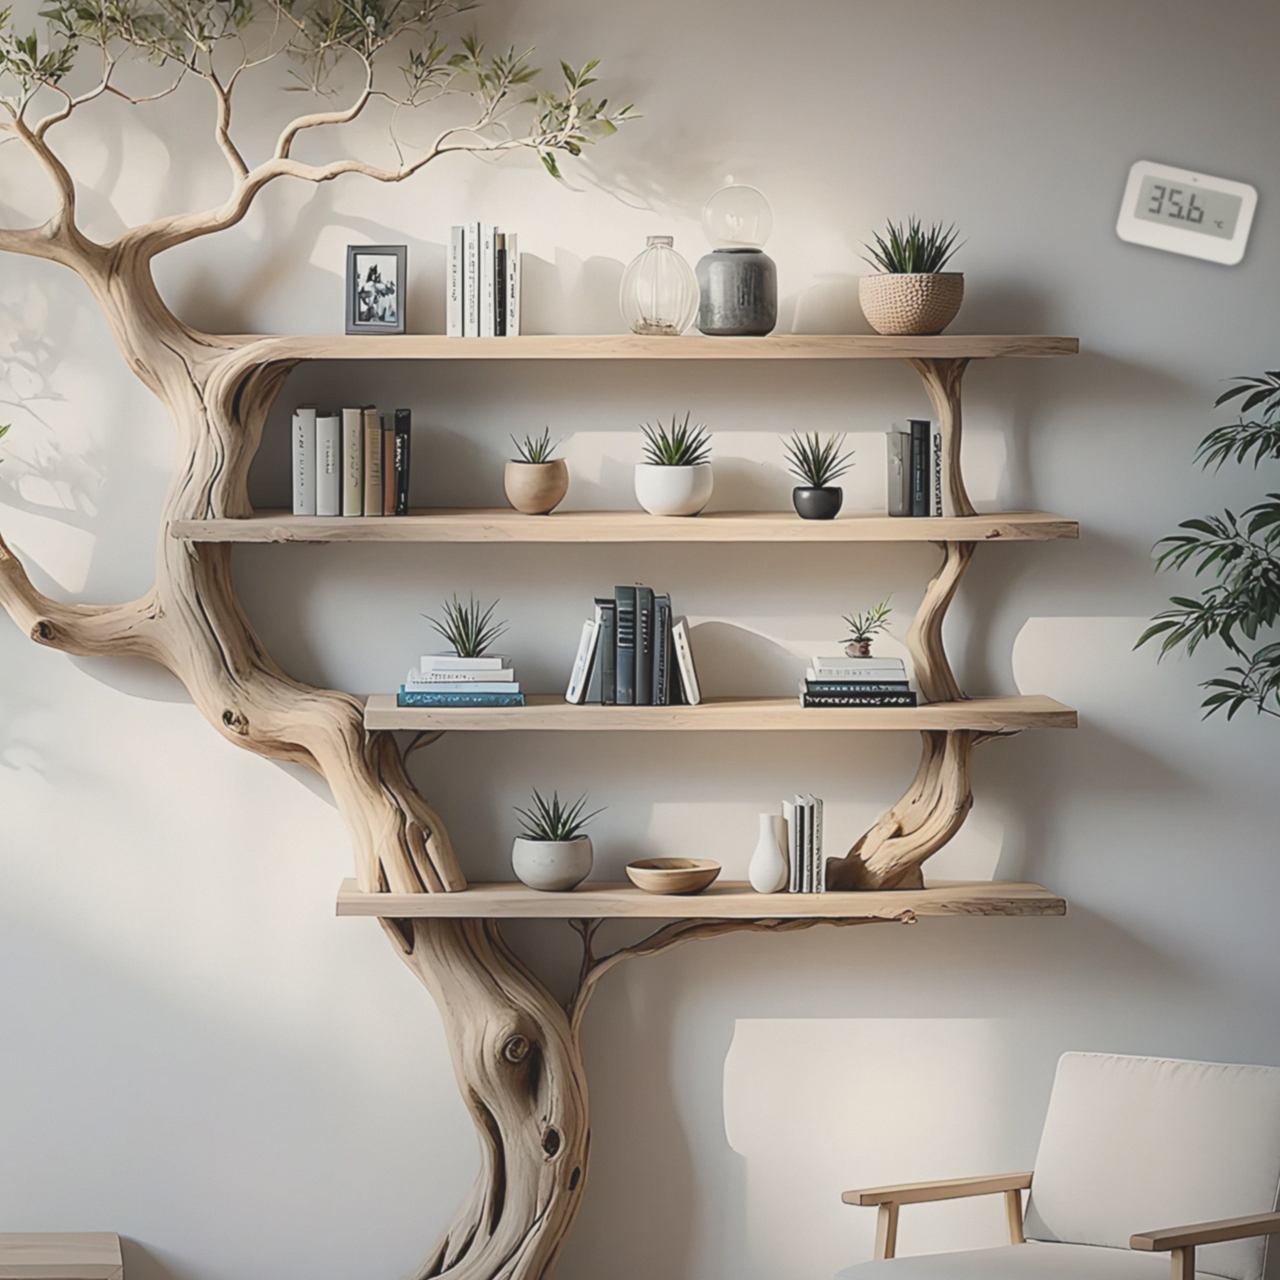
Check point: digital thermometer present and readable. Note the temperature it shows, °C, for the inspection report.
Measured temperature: 35.6 °C
